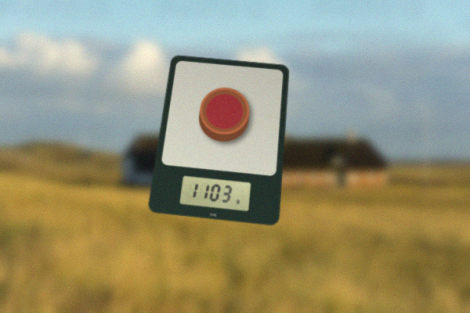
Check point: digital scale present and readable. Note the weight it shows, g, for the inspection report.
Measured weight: 1103 g
